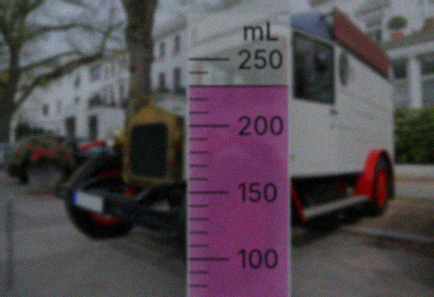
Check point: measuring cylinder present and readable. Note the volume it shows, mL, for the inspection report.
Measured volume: 230 mL
